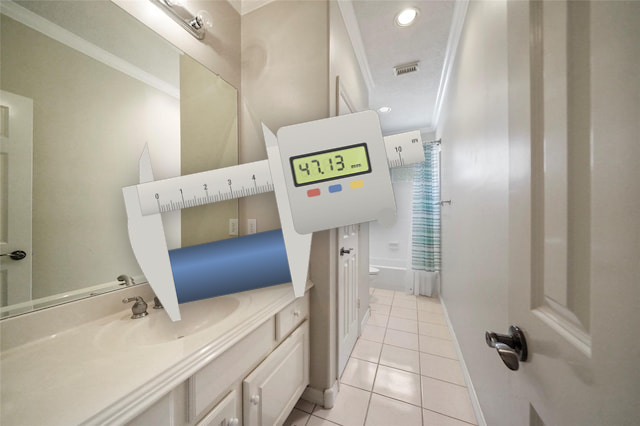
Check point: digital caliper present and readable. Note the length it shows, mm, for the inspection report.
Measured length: 47.13 mm
